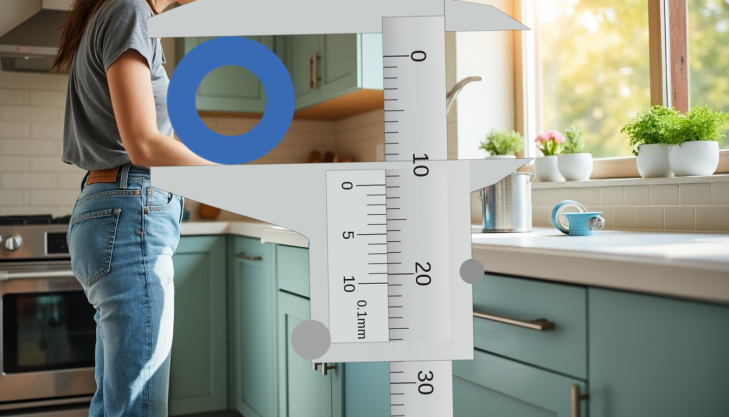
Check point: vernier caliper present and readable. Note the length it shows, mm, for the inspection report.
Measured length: 11.8 mm
